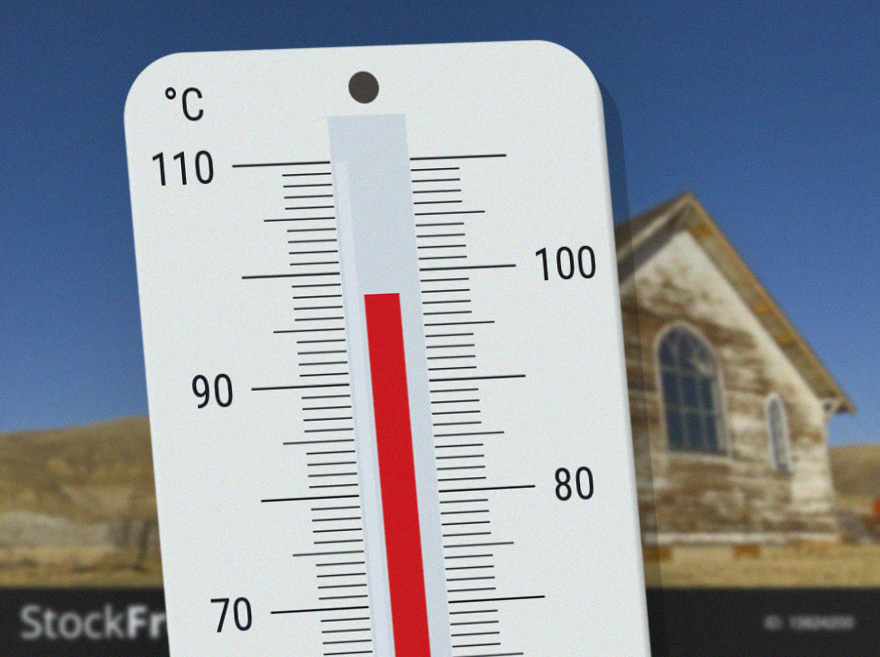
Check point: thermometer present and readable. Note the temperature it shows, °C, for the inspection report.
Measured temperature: 98 °C
